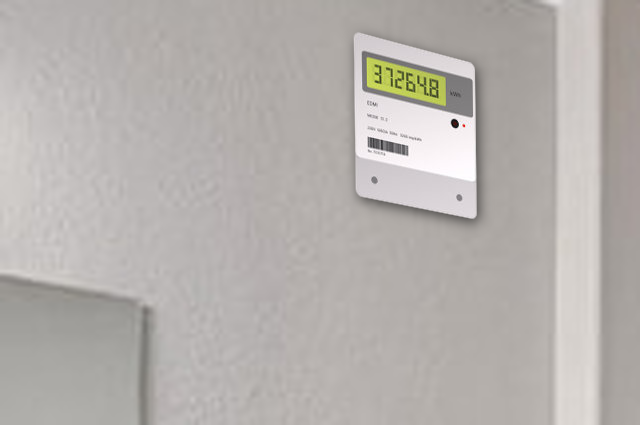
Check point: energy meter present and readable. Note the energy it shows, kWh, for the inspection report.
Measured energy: 37264.8 kWh
